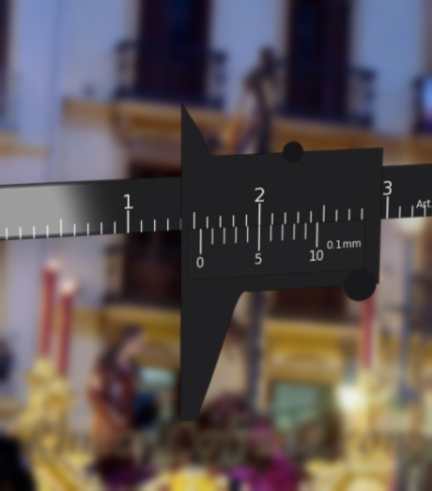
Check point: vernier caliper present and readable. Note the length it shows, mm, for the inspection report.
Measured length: 15.5 mm
